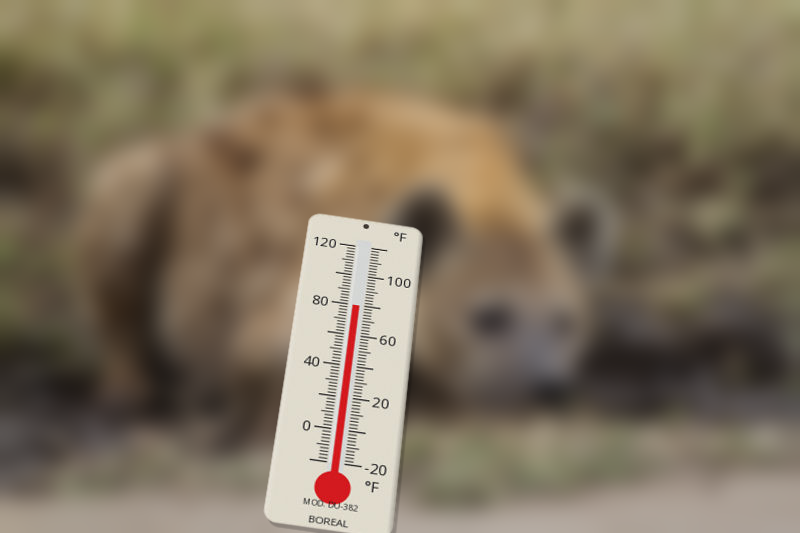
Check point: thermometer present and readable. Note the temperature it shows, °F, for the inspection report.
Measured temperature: 80 °F
